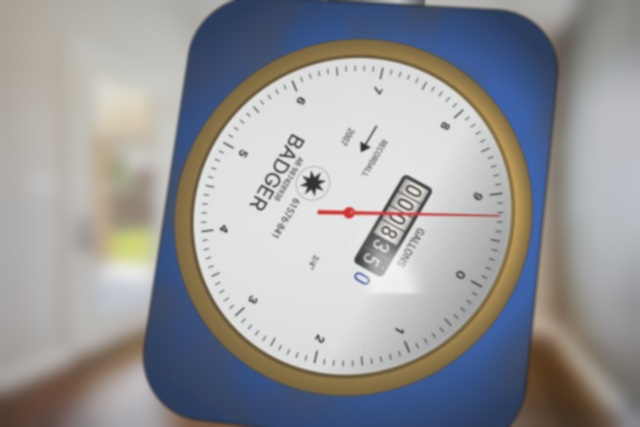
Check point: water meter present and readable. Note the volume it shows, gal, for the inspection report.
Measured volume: 8349.2 gal
